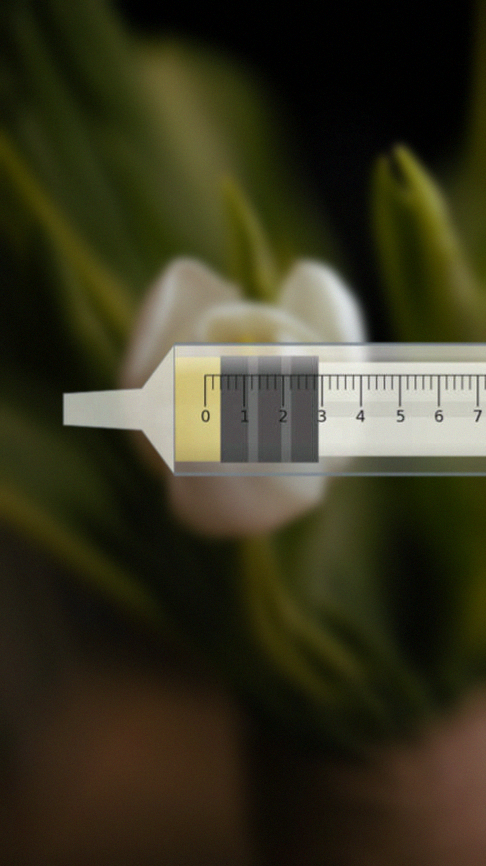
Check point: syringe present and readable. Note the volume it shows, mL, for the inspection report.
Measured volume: 0.4 mL
